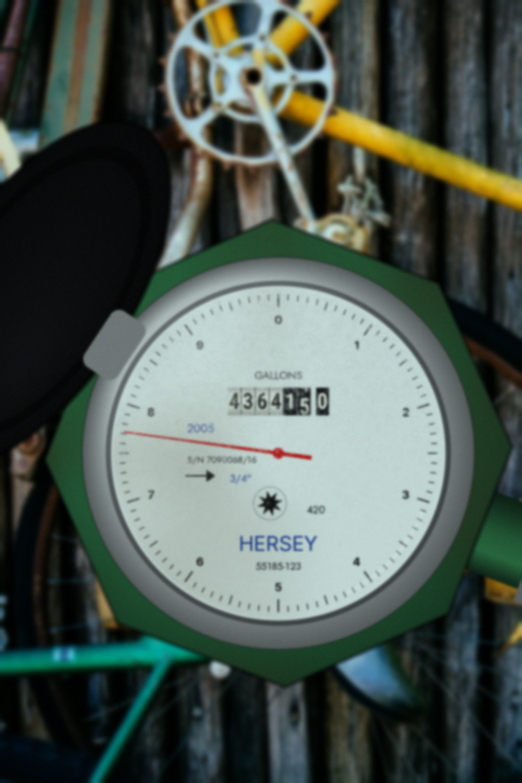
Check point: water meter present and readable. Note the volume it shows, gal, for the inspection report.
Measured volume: 4364147.7 gal
